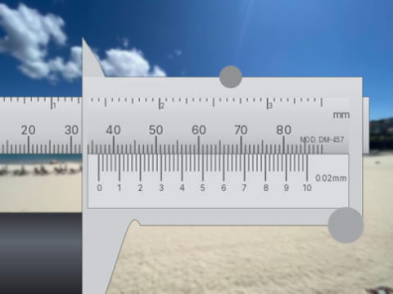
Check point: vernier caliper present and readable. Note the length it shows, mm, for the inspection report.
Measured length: 36.5 mm
